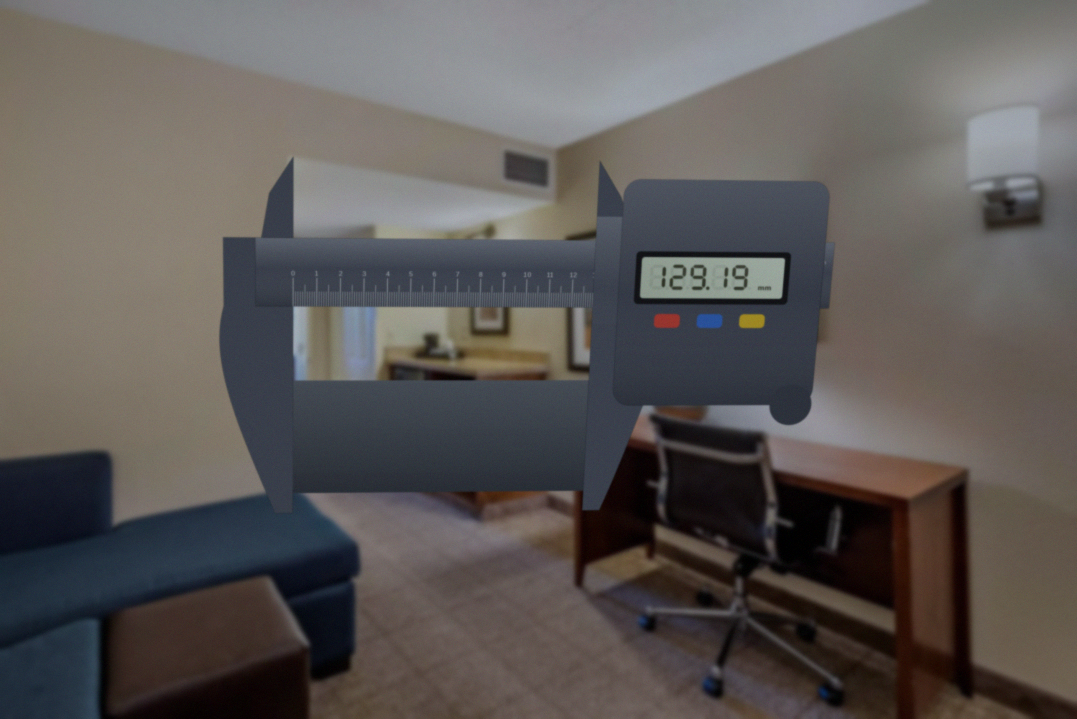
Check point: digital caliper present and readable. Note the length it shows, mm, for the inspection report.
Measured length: 129.19 mm
